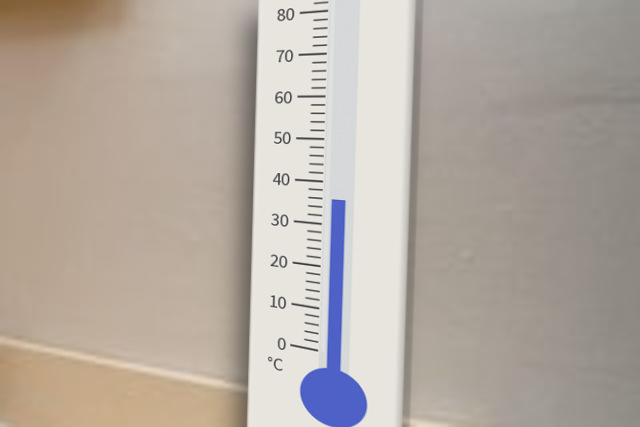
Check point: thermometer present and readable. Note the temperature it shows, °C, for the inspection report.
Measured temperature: 36 °C
